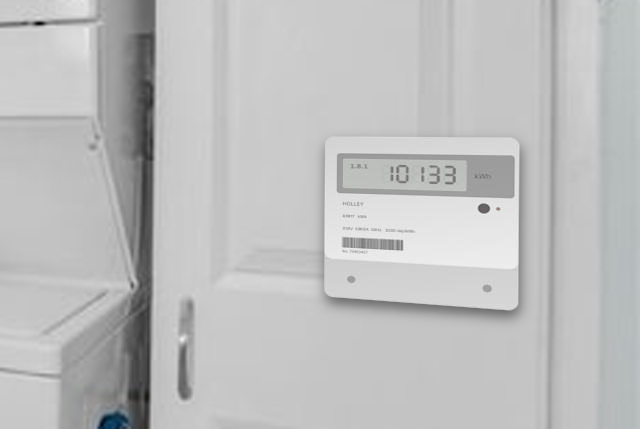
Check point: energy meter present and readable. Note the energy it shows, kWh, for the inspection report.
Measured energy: 10133 kWh
